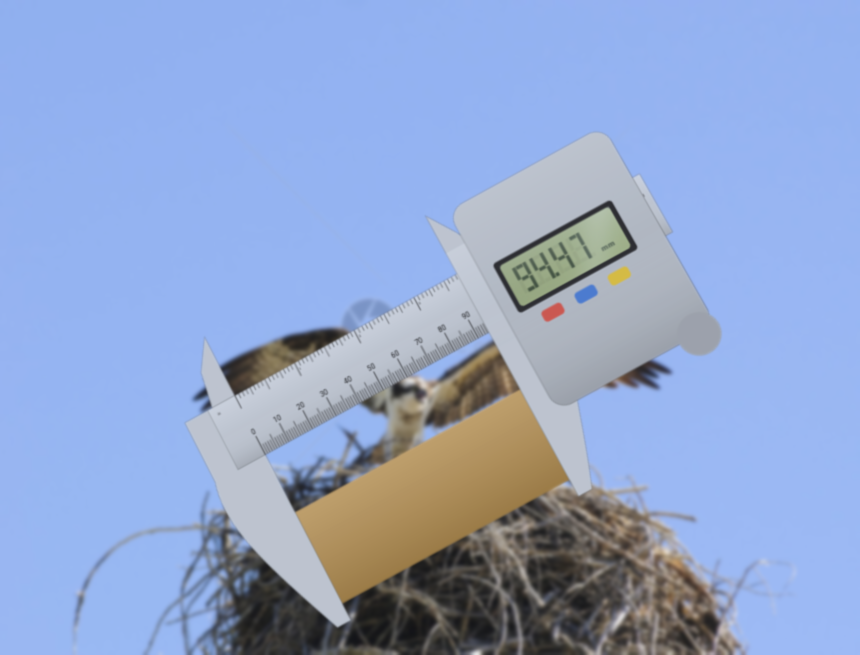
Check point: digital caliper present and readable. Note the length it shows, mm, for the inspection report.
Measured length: 94.47 mm
